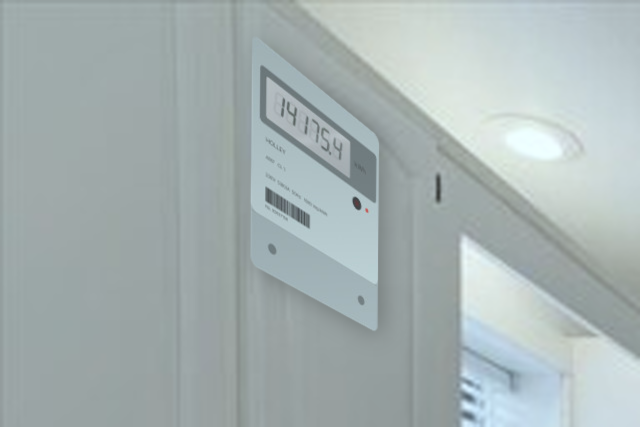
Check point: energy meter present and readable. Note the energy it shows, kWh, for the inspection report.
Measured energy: 14175.4 kWh
